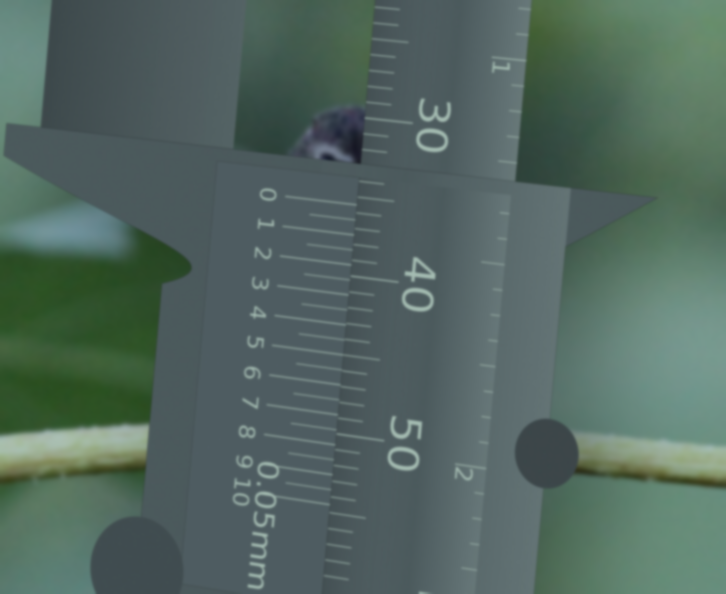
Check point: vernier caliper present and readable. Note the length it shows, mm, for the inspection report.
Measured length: 35.5 mm
